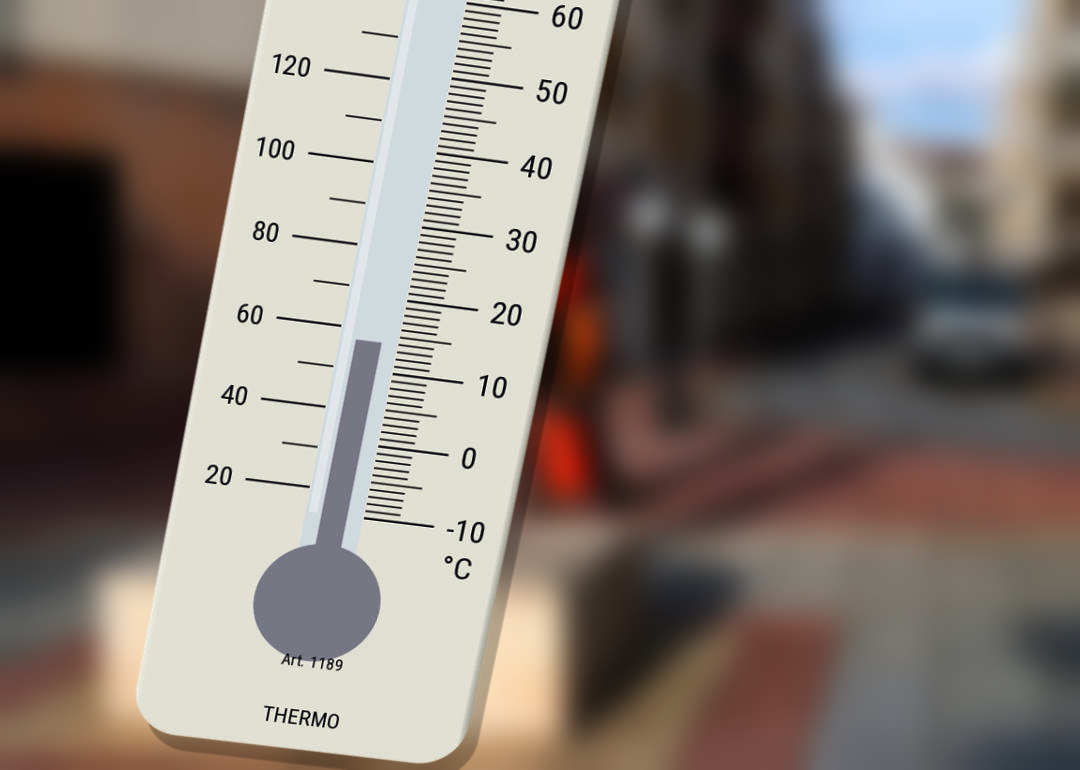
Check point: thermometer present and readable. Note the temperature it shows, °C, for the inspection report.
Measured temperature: 14 °C
